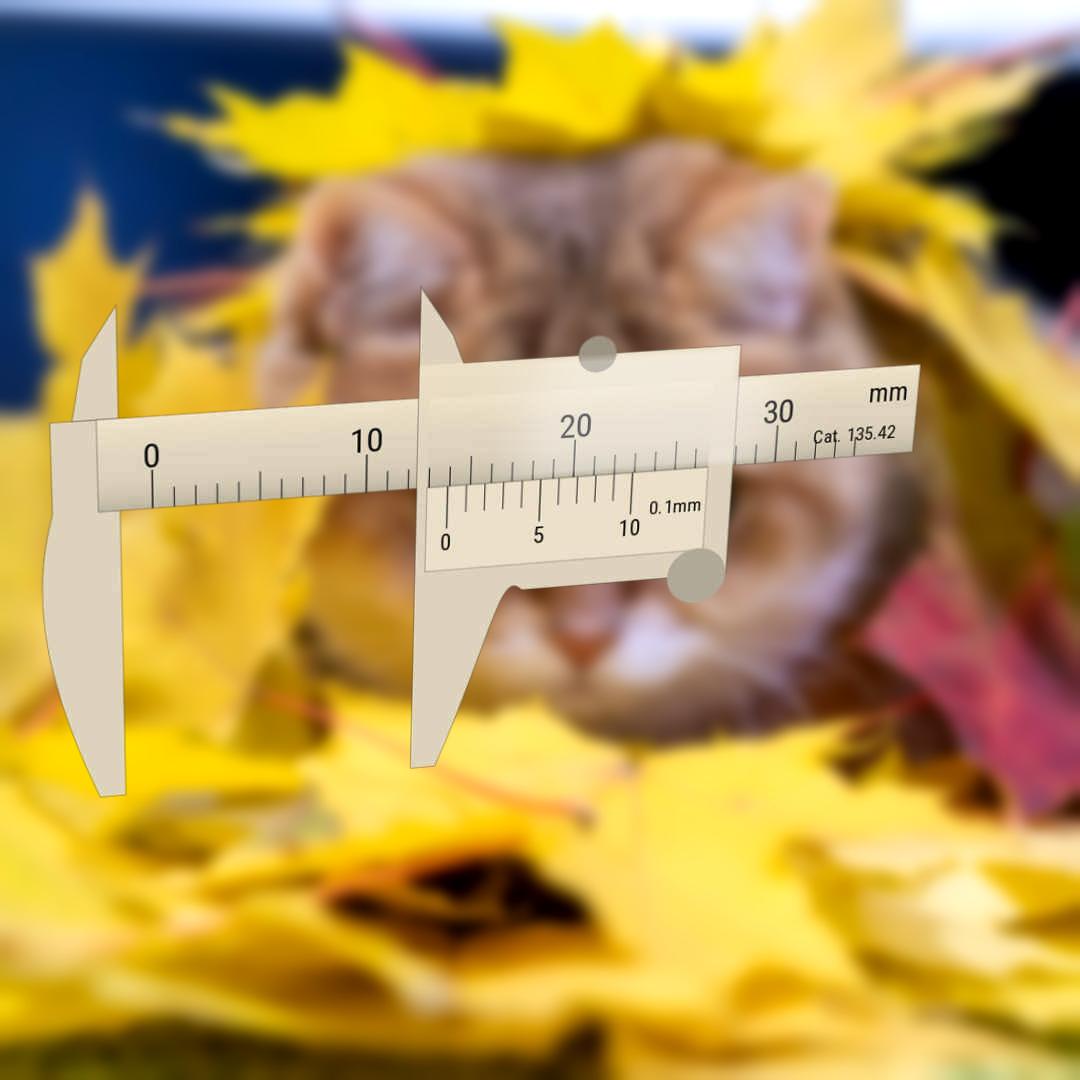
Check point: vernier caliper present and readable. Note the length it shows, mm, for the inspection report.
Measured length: 13.9 mm
